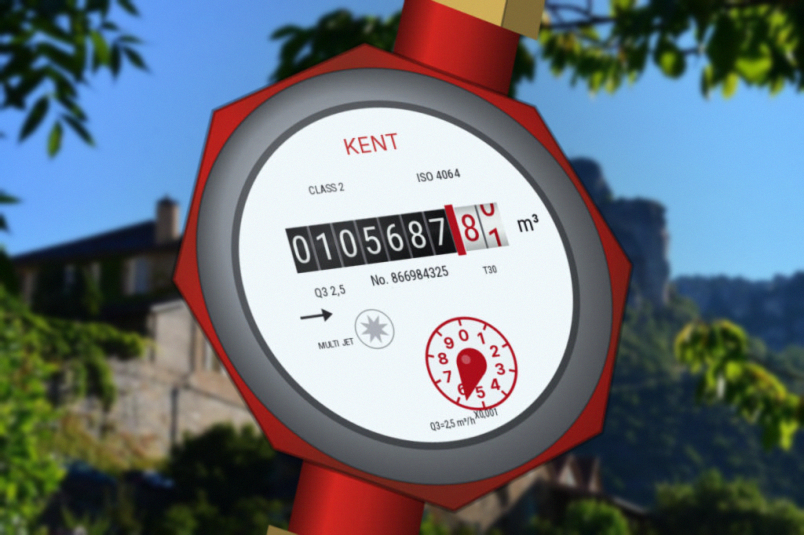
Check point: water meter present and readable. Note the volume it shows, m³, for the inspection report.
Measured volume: 105687.805 m³
